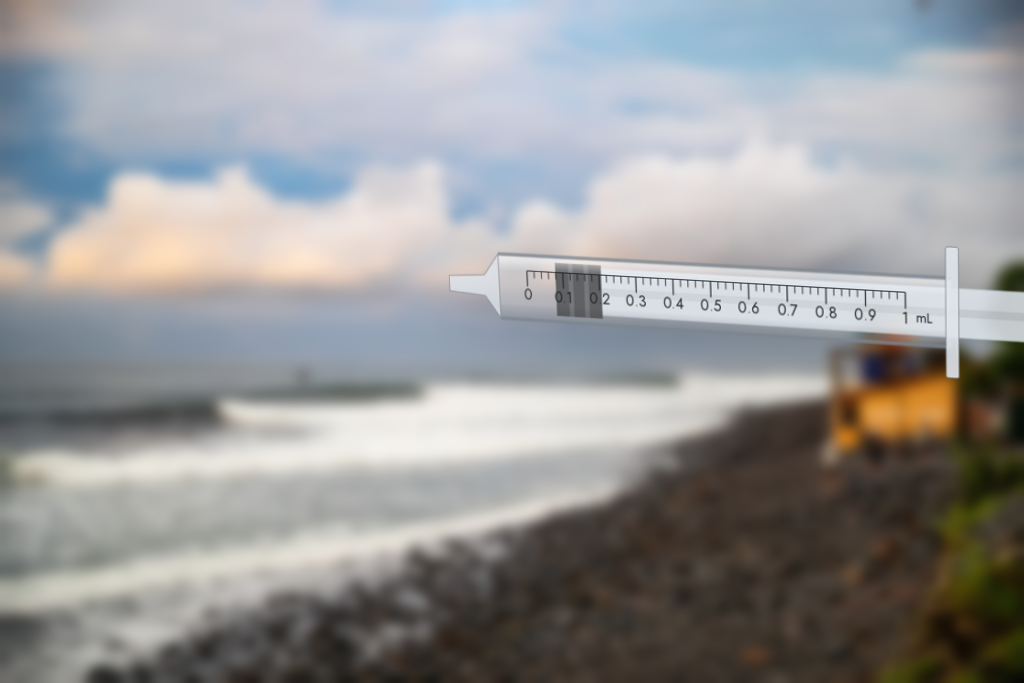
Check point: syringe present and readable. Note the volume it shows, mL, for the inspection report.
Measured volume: 0.08 mL
